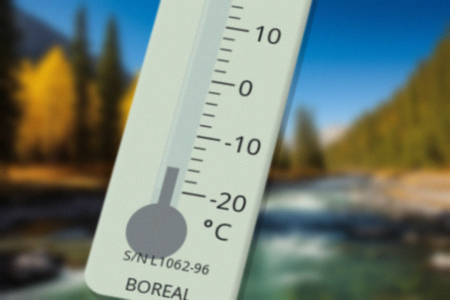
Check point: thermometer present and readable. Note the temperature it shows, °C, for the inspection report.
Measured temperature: -16 °C
